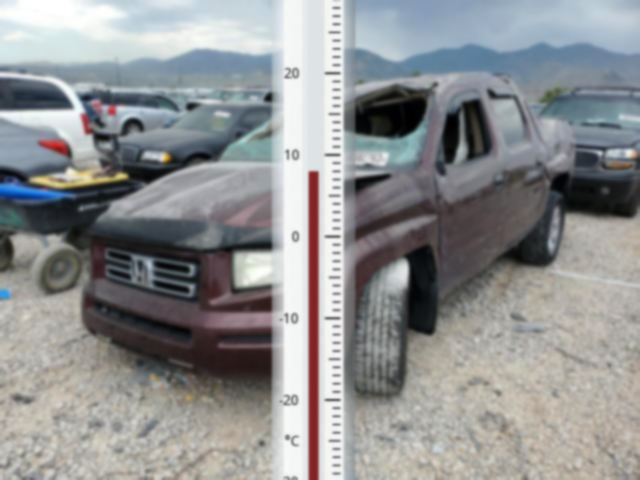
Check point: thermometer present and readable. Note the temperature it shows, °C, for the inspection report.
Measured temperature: 8 °C
